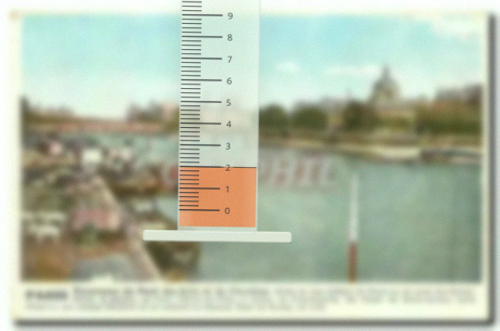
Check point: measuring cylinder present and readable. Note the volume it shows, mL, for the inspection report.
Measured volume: 2 mL
